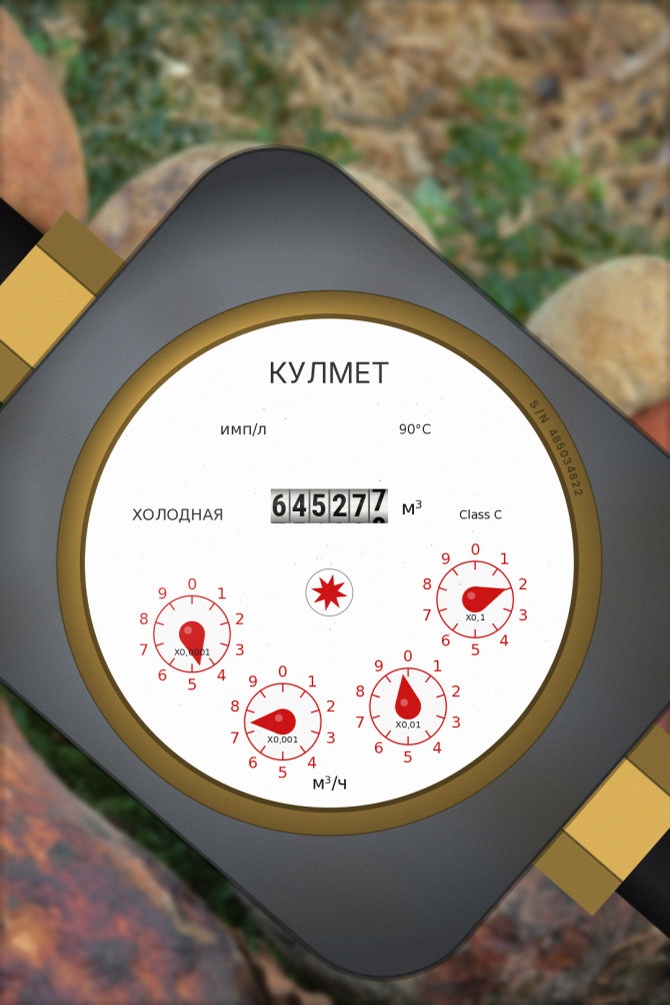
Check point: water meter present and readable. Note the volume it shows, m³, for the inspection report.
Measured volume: 645277.1974 m³
